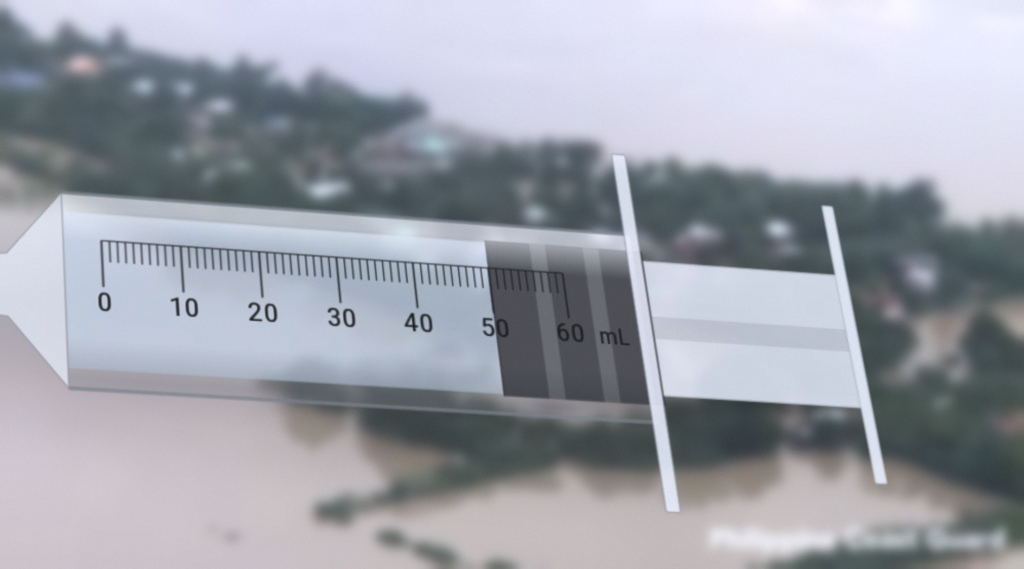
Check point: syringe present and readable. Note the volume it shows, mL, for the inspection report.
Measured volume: 50 mL
